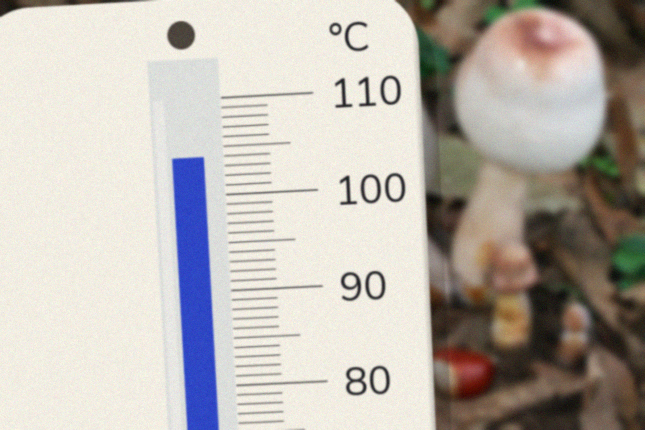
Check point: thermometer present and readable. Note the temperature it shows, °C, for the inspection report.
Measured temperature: 104 °C
